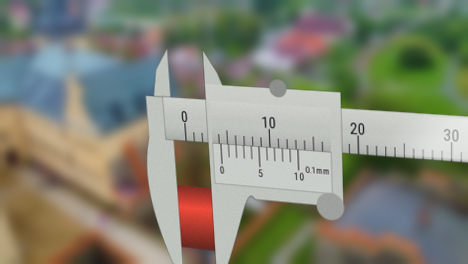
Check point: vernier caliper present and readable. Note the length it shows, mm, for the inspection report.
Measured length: 4.2 mm
